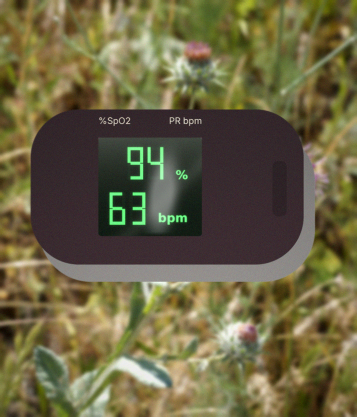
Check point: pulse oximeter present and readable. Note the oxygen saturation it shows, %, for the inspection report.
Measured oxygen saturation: 94 %
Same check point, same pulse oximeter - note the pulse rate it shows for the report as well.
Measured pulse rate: 63 bpm
